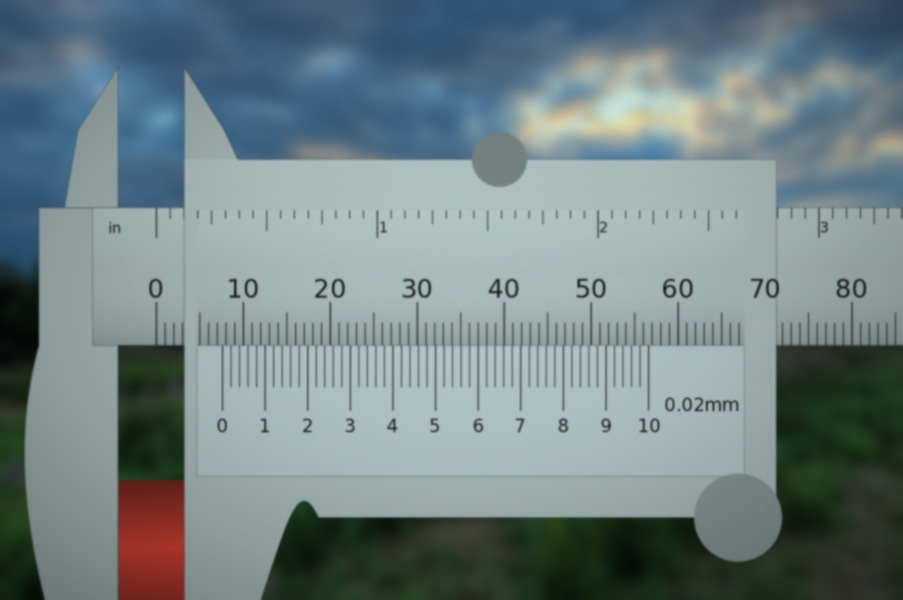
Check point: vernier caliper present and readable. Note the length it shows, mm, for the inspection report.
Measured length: 7.6 mm
